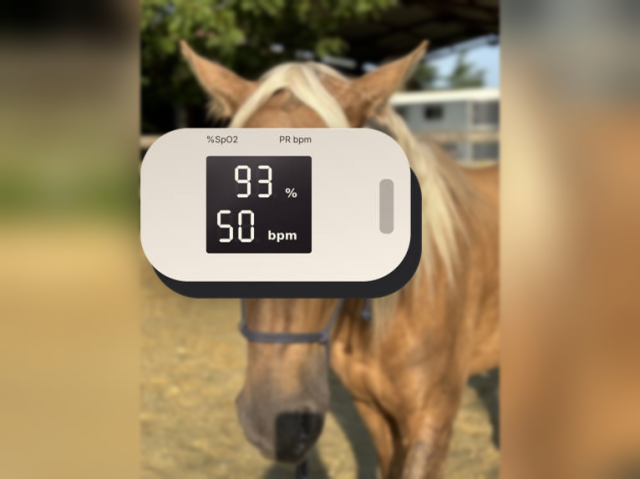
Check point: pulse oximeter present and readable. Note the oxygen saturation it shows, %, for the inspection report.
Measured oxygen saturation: 93 %
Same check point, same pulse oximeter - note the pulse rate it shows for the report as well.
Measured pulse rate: 50 bpm
